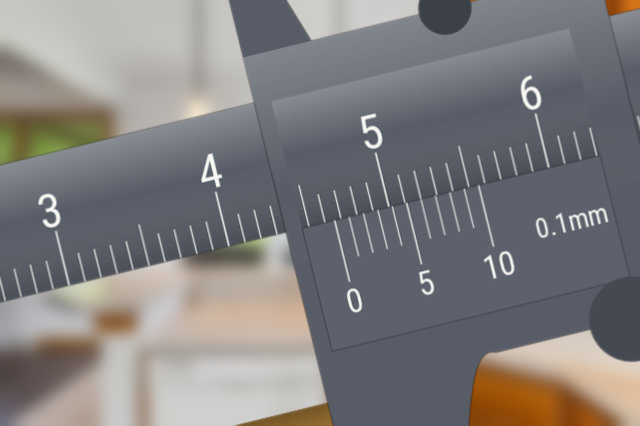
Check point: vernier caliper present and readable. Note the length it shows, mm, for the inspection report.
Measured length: 46.6 mm
